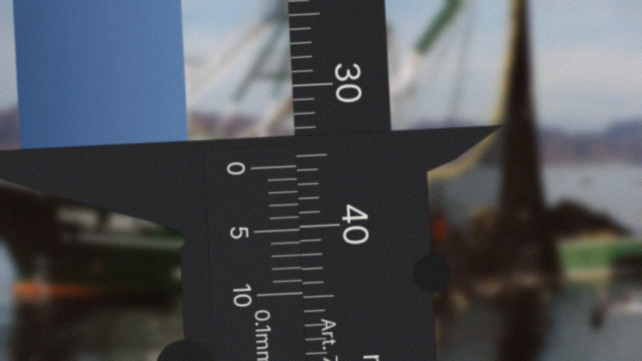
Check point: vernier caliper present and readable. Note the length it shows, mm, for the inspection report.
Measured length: 35.7 mm
